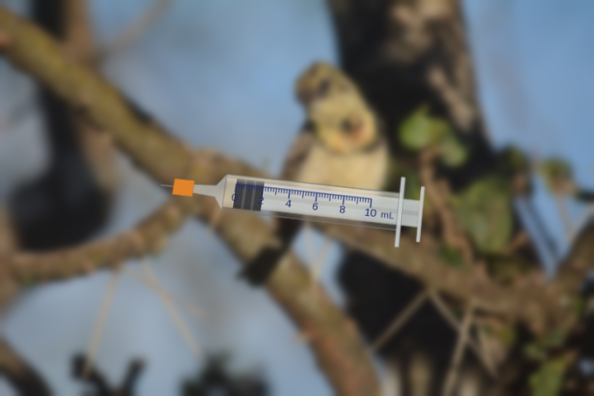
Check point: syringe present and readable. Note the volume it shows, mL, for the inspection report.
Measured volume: 0 mL
